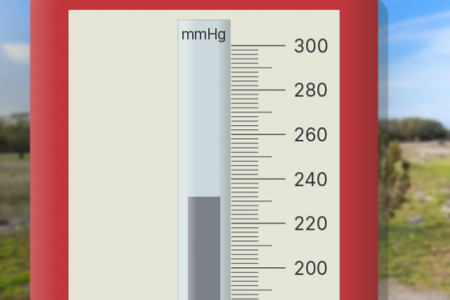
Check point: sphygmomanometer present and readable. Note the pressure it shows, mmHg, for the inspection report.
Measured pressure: 232 mmHg
